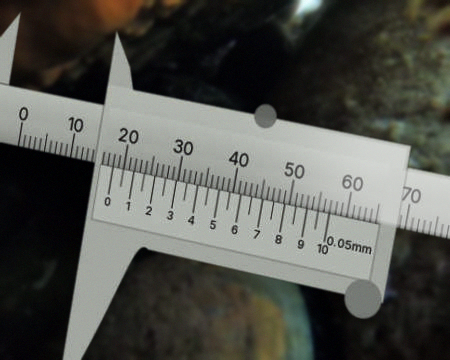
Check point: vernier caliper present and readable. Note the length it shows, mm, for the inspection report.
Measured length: 18.0 mm
